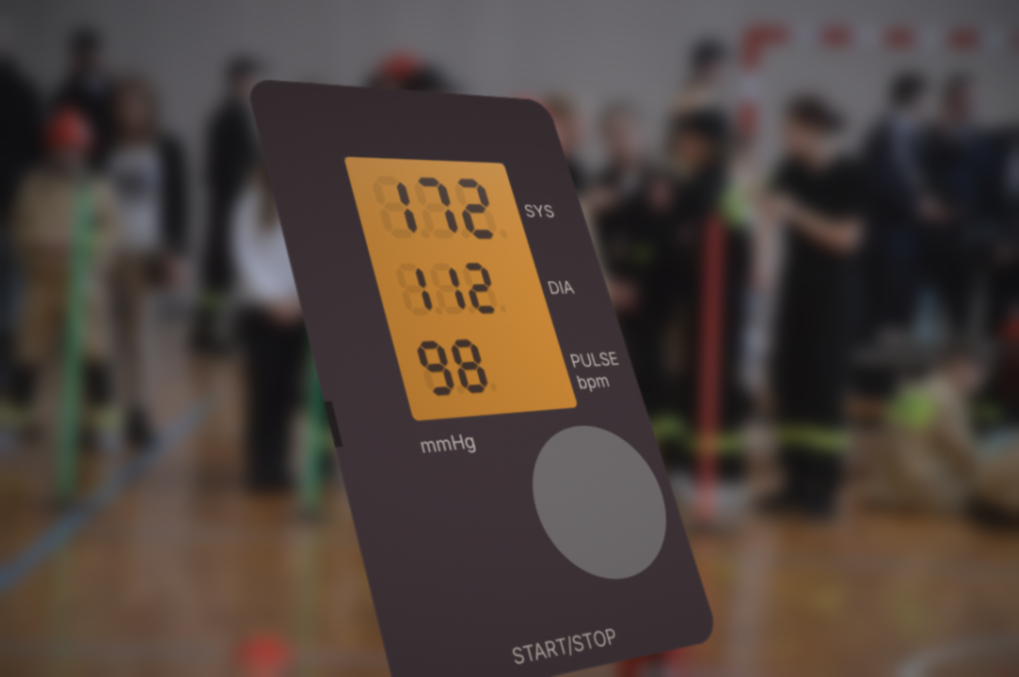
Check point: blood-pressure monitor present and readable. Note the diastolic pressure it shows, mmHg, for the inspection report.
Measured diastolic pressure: 112 mmHg
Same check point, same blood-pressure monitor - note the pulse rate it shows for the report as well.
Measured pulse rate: 98 bpm
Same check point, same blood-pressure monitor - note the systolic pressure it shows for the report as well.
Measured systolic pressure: 172 mmHg
